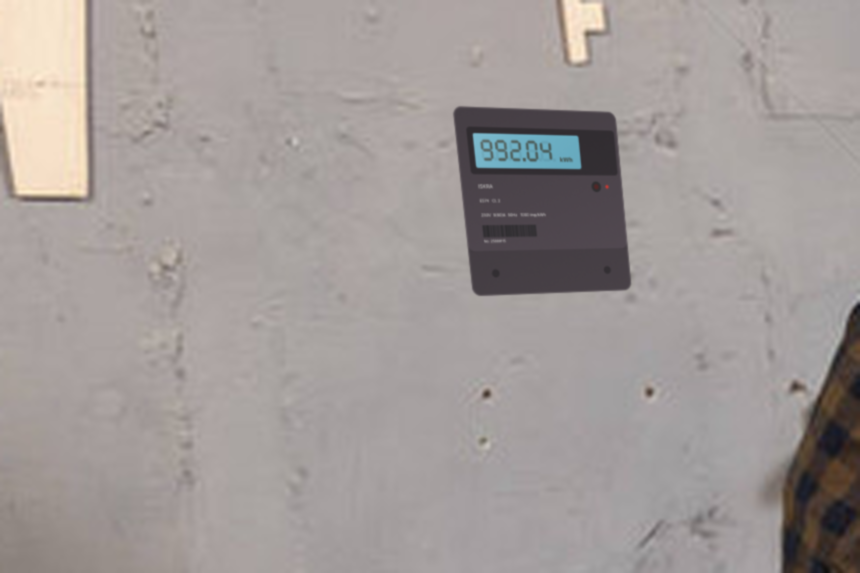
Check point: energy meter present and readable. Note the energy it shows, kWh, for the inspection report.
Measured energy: 992.04 kWh
